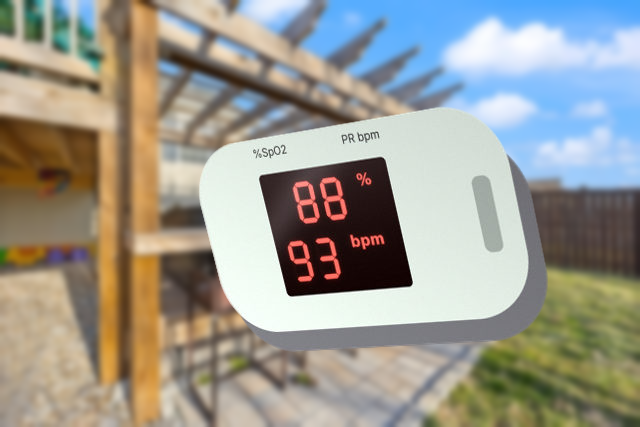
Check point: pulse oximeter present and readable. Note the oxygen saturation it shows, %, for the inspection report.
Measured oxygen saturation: 88 %
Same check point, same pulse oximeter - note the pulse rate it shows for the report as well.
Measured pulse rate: 93 bpm
